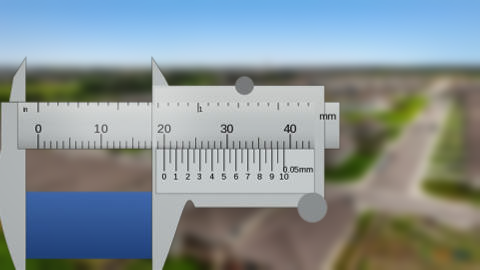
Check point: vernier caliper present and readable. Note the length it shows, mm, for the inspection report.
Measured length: 20.0 mm
